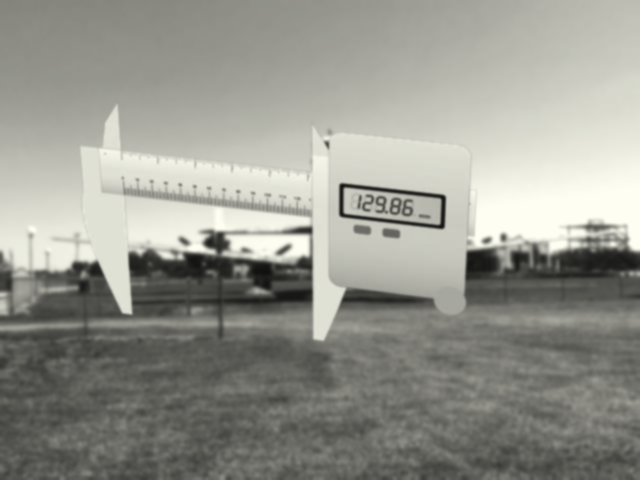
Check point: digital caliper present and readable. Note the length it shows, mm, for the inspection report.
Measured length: 129.86 mm
